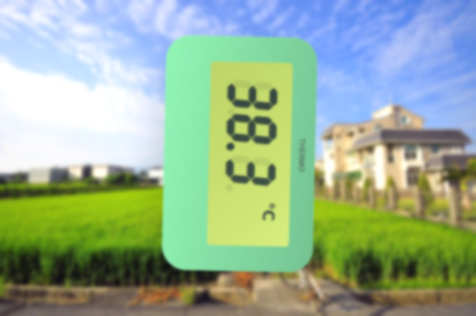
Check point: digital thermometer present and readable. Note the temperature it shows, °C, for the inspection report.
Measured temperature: 38.3 °C
